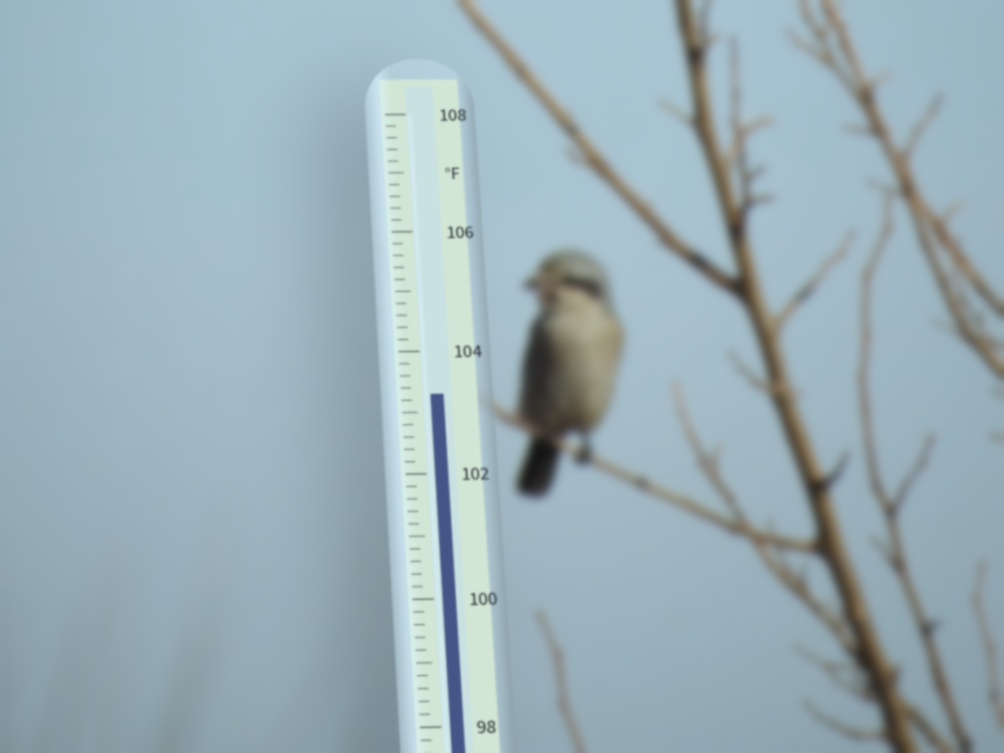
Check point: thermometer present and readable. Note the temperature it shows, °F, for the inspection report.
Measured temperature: 103.3 °F
